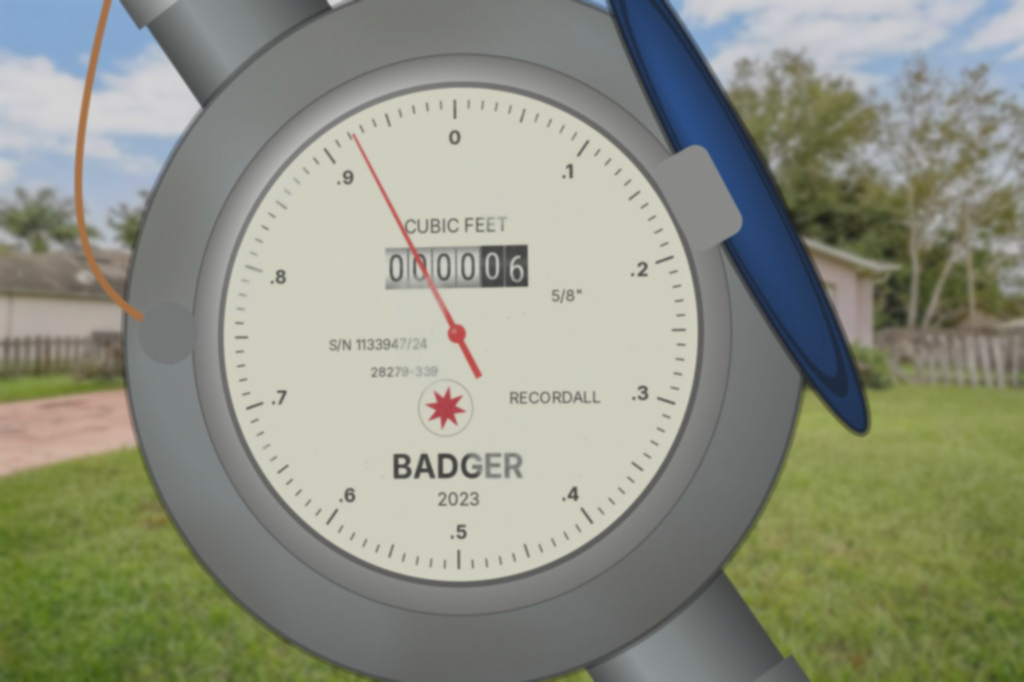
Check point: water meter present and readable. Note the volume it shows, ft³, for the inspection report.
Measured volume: 5.92 ft³
